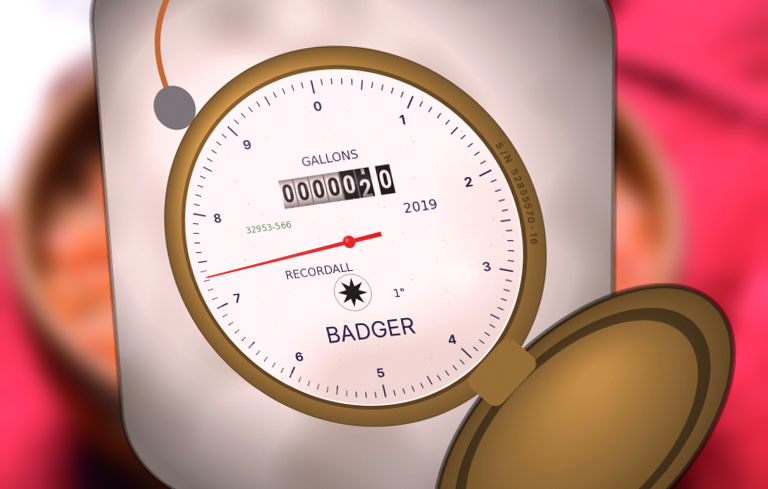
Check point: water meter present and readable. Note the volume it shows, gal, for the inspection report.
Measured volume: 17.3 gal
